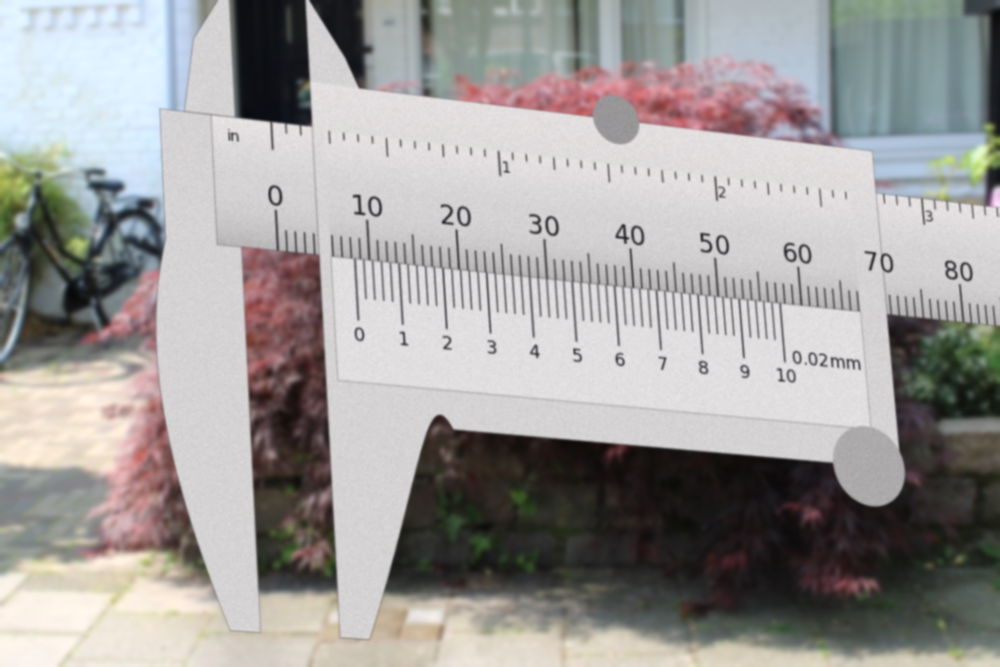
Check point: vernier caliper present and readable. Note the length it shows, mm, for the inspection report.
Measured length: 8.4 mm
